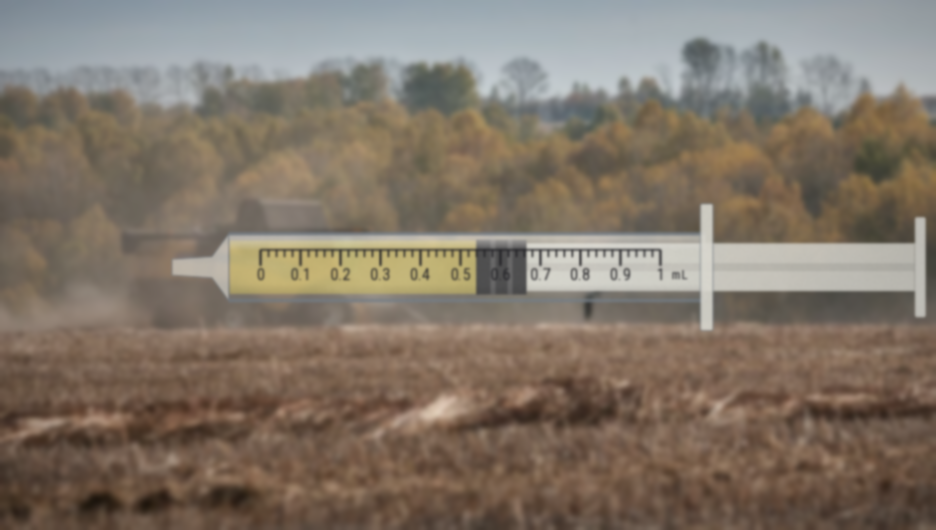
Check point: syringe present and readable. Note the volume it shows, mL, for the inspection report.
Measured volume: 0.54 mL
